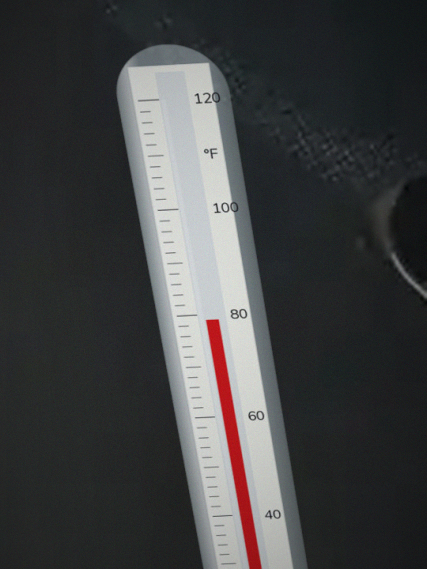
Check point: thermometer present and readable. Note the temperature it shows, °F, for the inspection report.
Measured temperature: 79 °F
